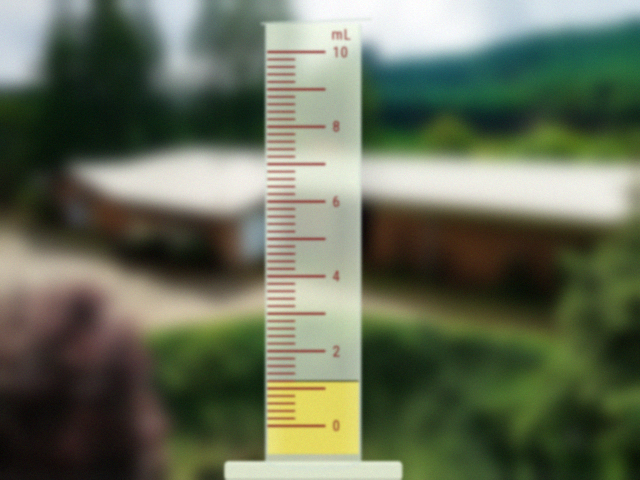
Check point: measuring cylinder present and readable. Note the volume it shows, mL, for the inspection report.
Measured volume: 1.2 mL
